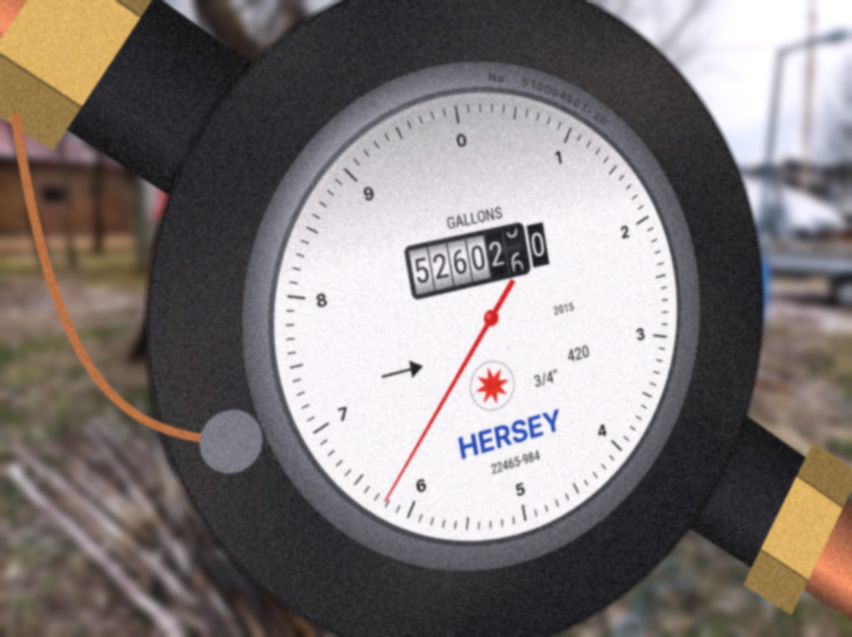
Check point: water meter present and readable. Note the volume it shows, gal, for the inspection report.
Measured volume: 5260256.2 gal
